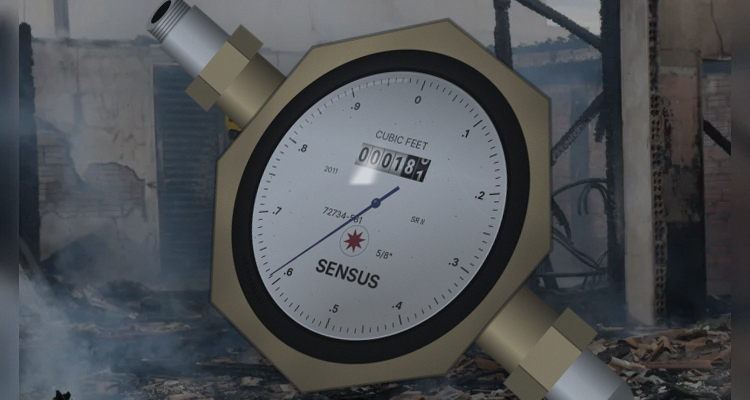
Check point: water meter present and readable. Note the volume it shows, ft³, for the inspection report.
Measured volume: 180.61 ft³
